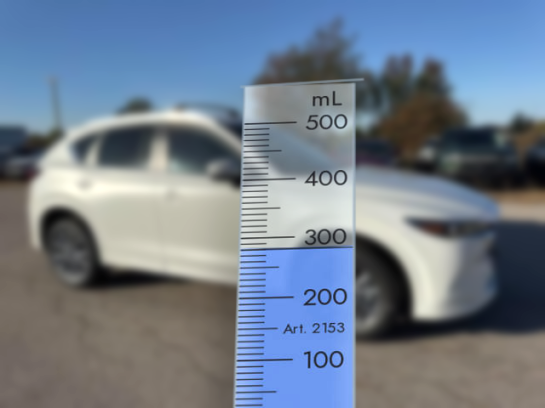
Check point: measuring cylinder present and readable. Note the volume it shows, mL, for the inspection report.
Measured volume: 280 mL
